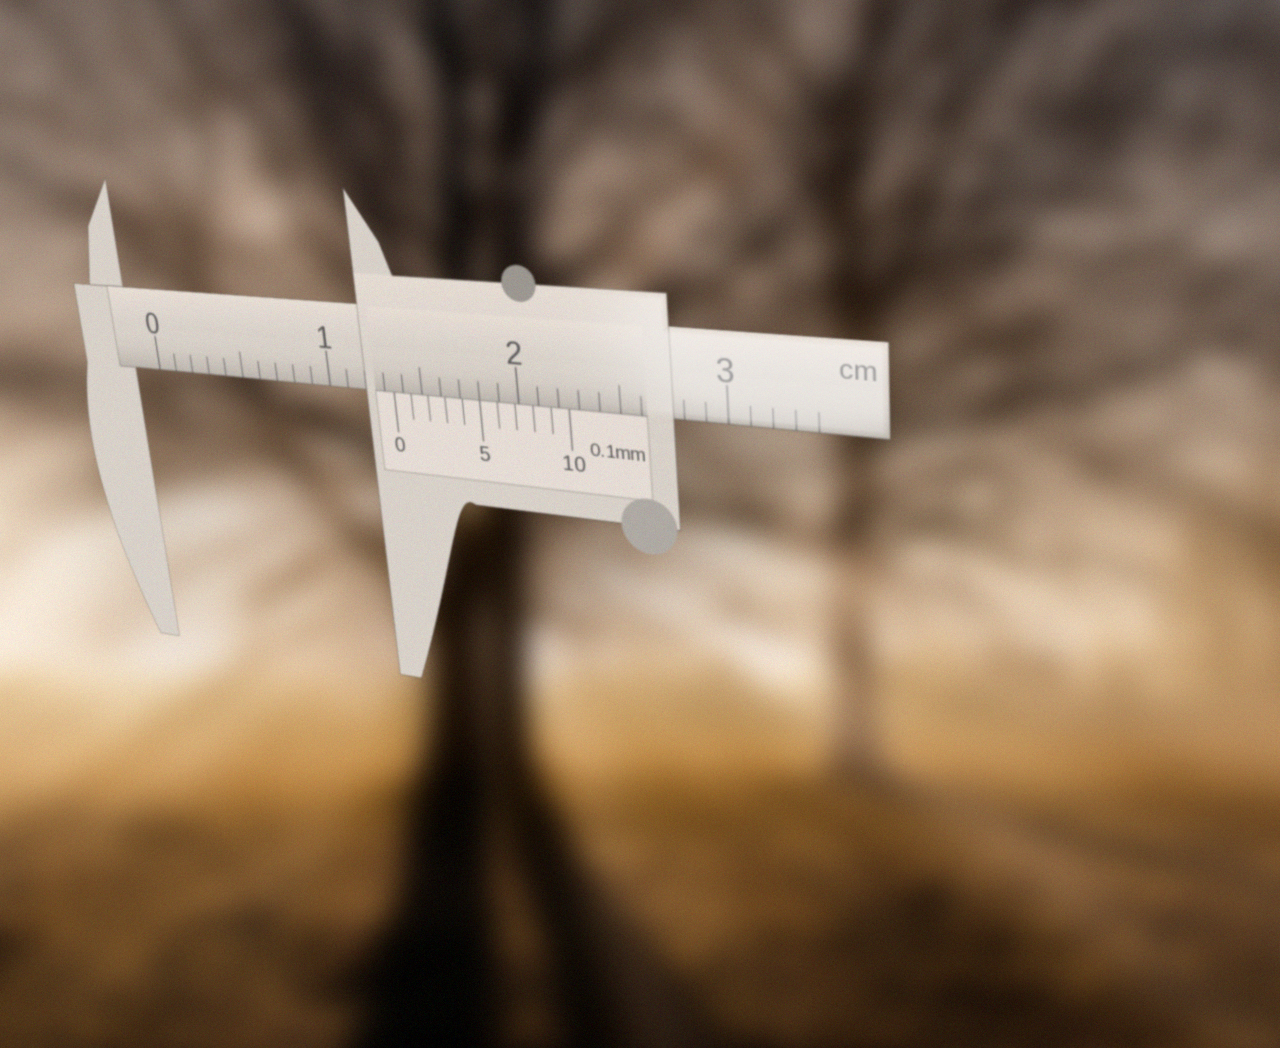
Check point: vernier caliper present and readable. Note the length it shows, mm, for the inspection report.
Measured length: 13.5 mm
